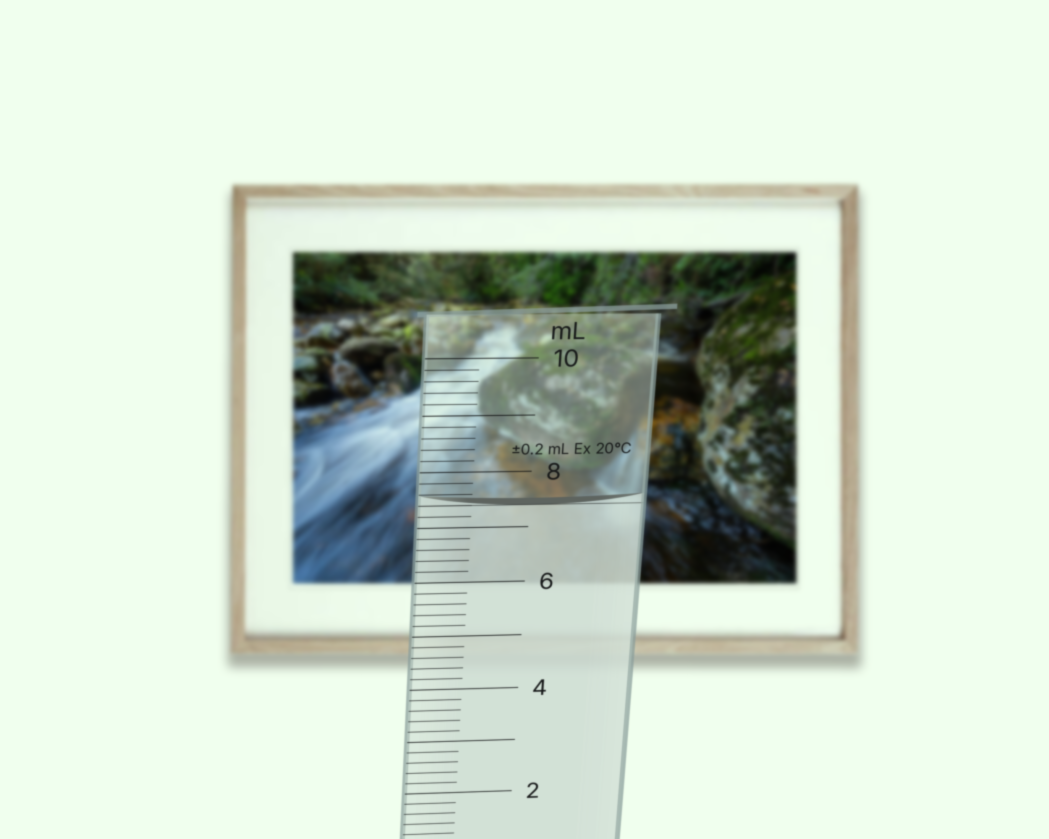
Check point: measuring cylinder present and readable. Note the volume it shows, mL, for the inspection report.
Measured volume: 7.4 mL
